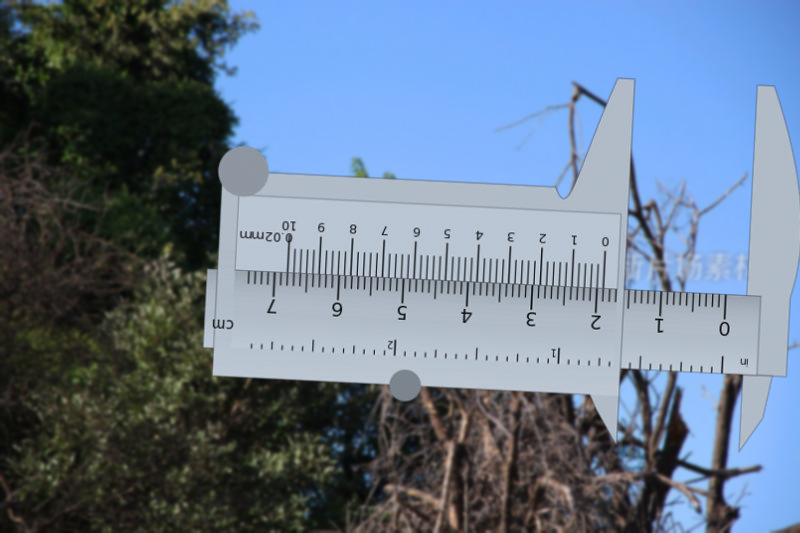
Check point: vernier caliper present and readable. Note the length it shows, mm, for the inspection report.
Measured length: 19.0 mm
